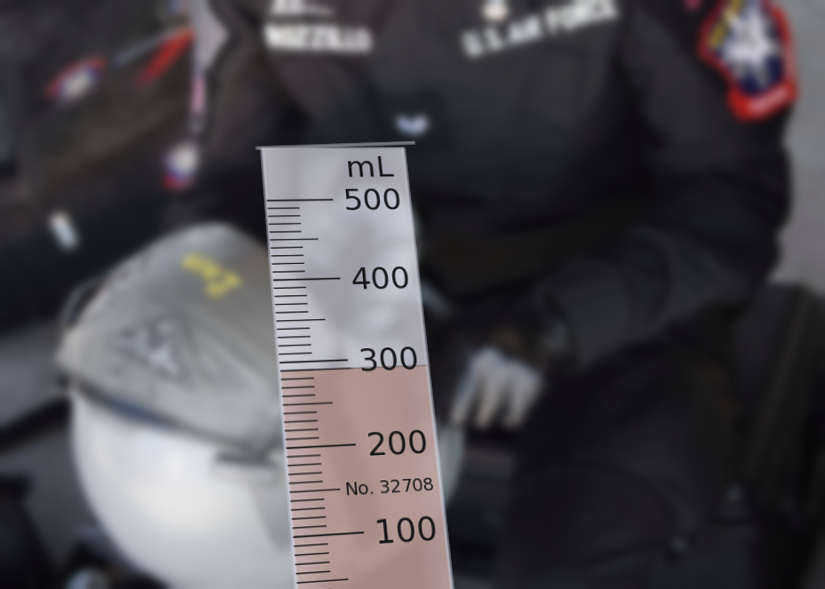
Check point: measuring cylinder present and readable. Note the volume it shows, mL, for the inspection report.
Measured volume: 290 mL
